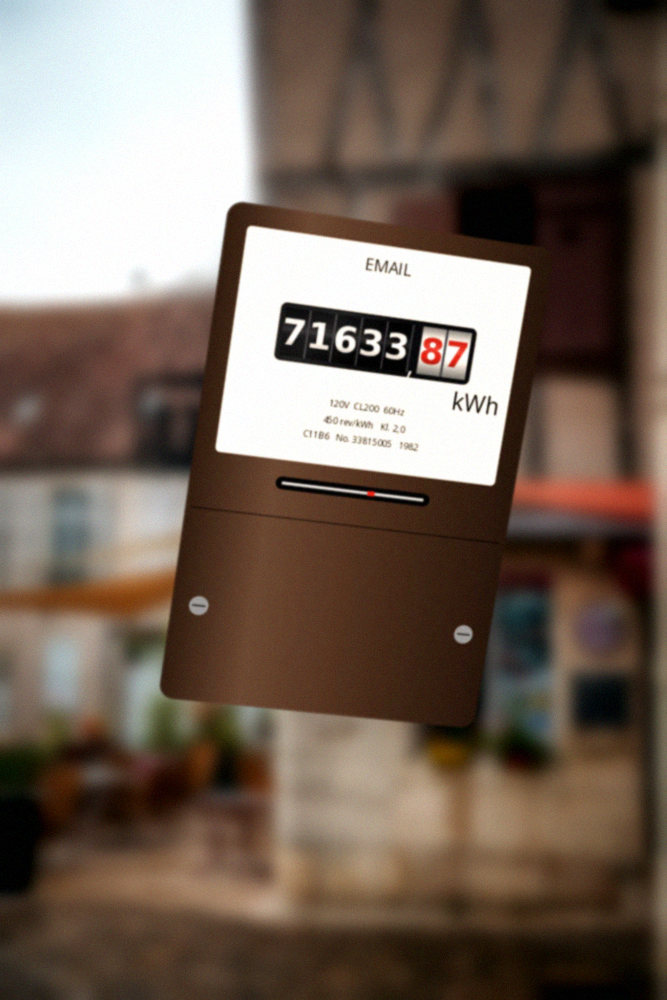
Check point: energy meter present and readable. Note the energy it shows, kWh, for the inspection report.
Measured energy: 71633.87 kWh
